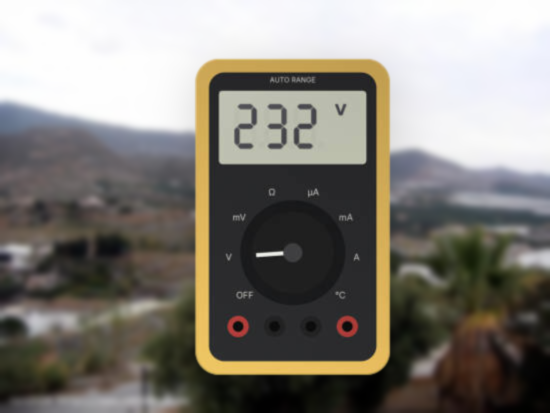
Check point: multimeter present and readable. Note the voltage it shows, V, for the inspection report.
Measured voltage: 232 V
